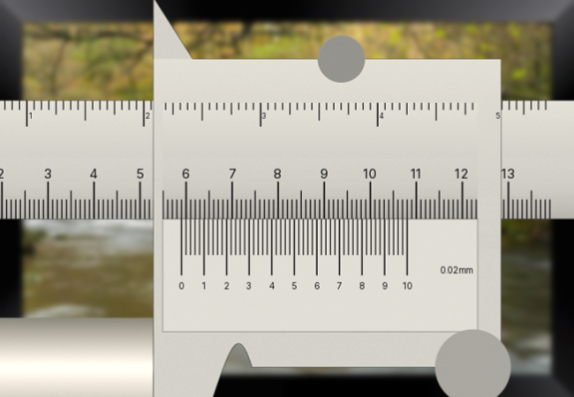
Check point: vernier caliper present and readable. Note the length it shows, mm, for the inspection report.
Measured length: 59.0 mm
